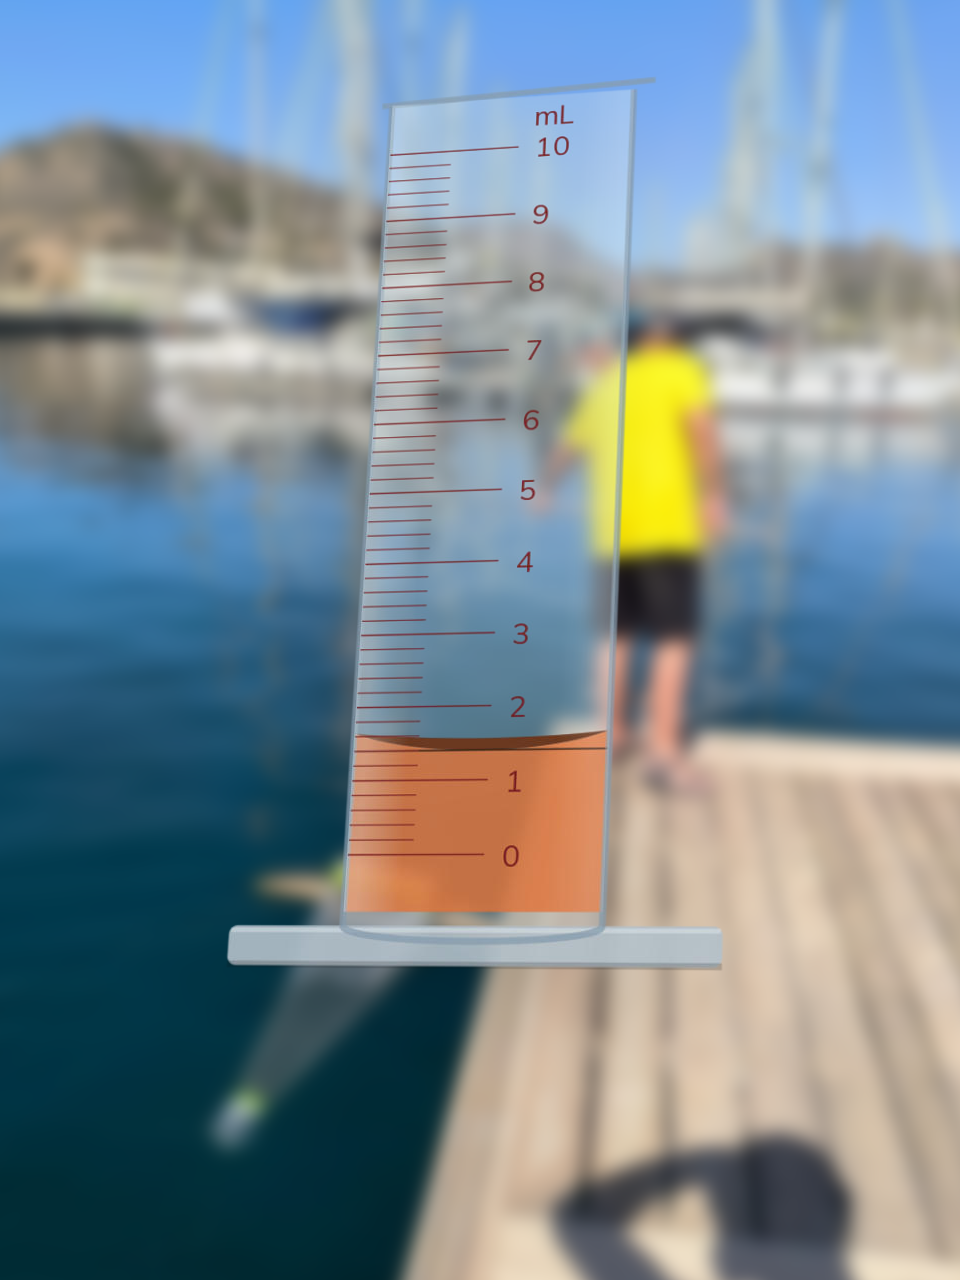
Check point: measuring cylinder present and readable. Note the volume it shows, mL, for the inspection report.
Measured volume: 1.4 mL
